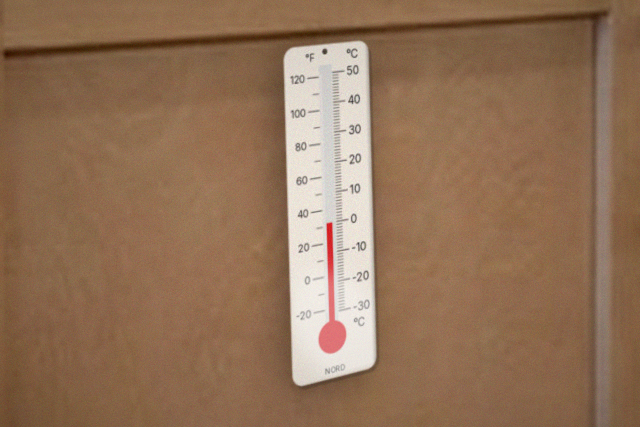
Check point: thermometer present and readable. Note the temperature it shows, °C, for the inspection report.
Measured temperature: 0 °C
